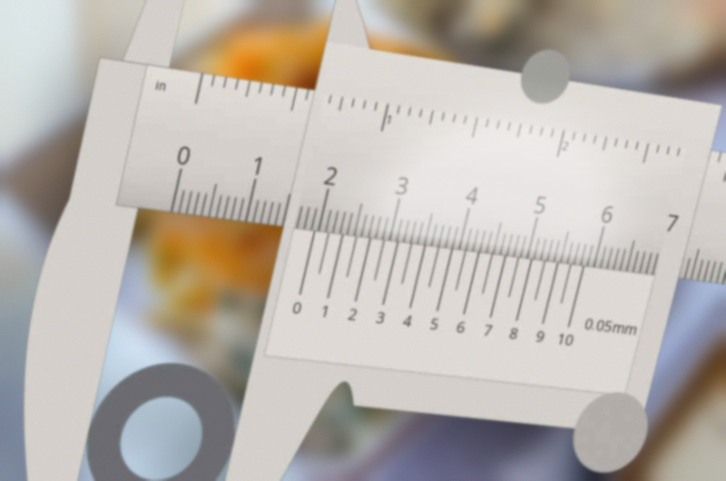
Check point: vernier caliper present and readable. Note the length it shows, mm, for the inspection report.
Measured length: 19.5 mm
